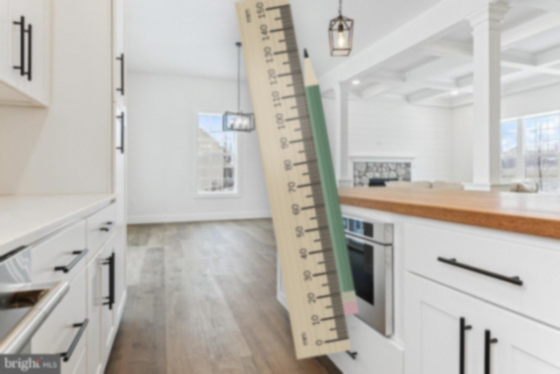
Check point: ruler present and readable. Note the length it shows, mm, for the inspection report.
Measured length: 120 mm
